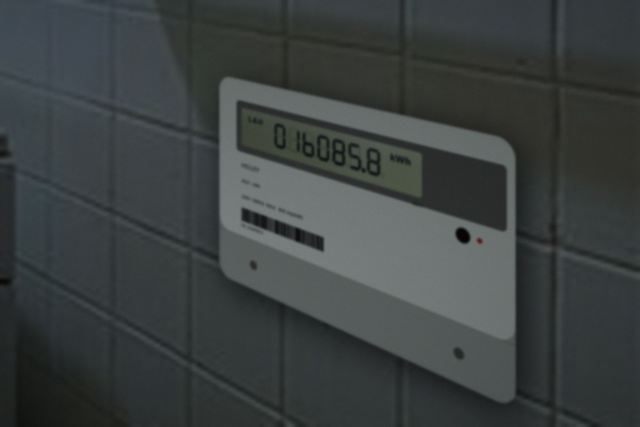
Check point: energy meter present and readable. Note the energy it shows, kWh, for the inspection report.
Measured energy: 16085.8 kWh
